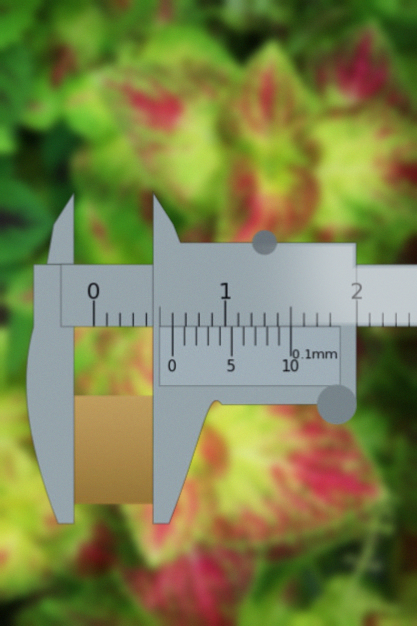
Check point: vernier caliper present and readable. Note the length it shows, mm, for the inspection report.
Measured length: 6.0 mm
